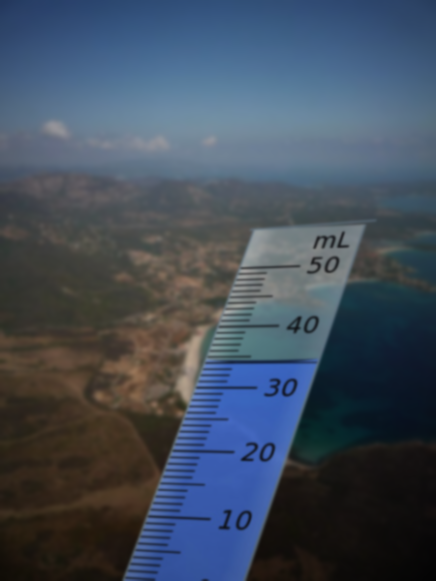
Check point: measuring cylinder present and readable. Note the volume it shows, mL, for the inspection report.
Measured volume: 34 mL
